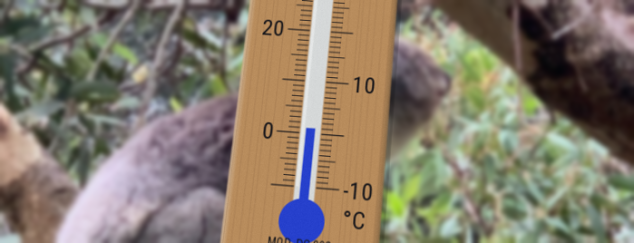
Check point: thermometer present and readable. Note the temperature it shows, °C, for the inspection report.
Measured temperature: 1 °C
